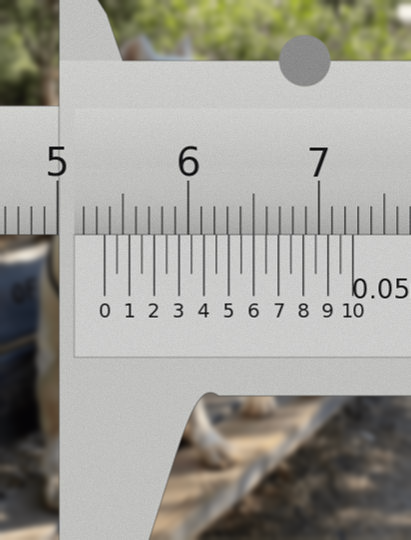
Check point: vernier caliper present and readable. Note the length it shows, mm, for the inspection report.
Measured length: 53.6 mm
